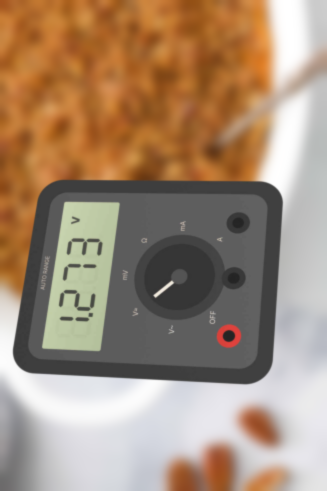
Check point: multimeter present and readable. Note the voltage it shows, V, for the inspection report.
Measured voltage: 1.273 V
